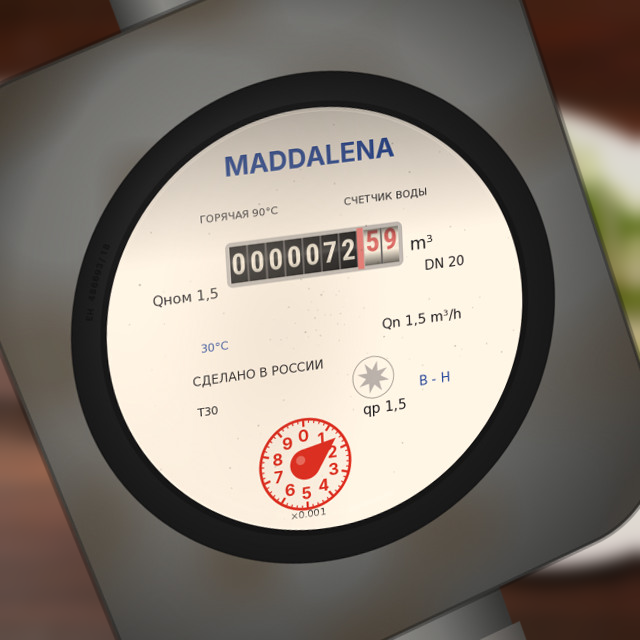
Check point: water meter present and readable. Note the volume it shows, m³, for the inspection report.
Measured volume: 72.591 m³
